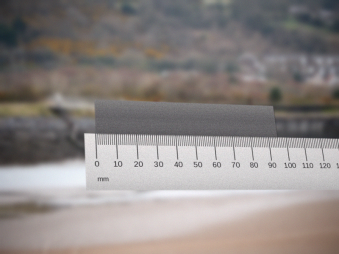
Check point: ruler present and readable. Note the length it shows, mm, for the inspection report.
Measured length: 95 mm
